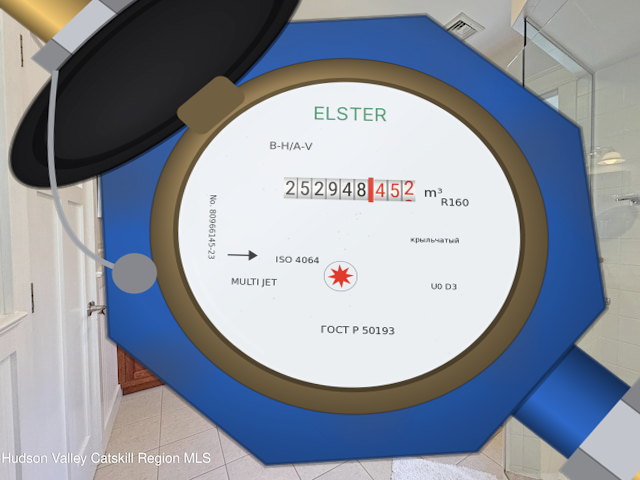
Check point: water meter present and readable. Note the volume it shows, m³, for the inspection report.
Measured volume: 252948.452 m³
